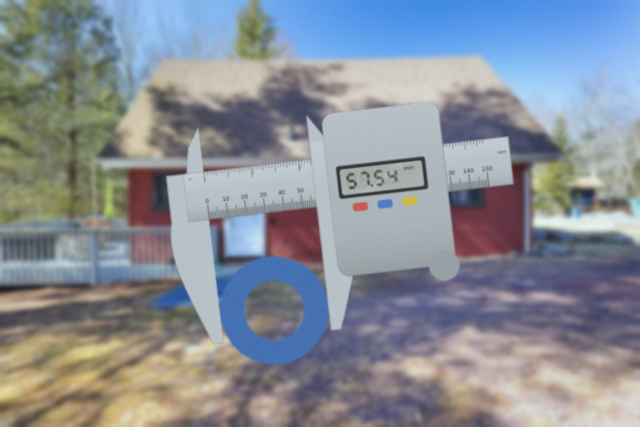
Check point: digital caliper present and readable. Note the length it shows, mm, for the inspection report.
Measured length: 57.54 mm
